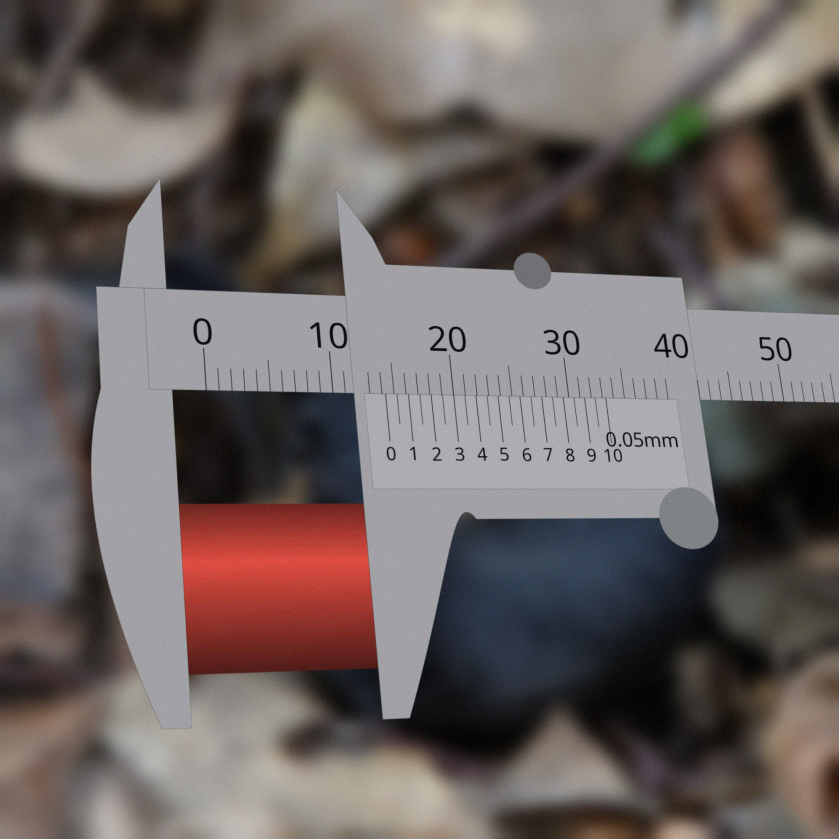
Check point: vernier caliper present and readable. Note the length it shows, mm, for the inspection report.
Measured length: 14.3 mm
